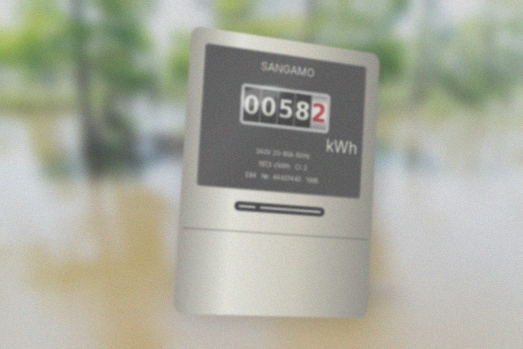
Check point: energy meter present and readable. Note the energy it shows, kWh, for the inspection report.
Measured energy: 58.2 kWh
